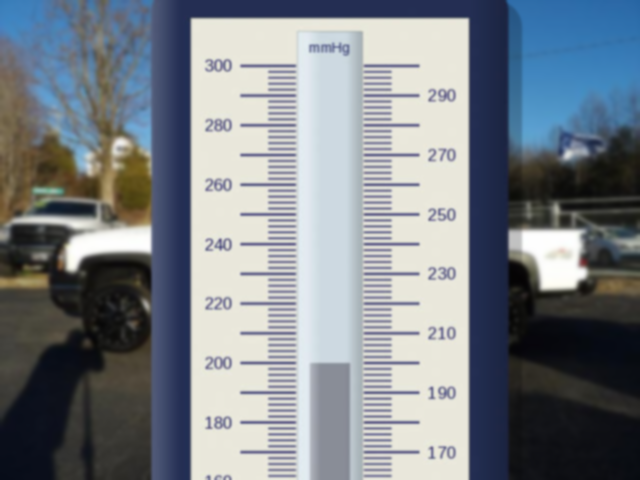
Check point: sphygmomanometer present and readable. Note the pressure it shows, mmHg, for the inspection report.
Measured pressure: 200 mmHg
